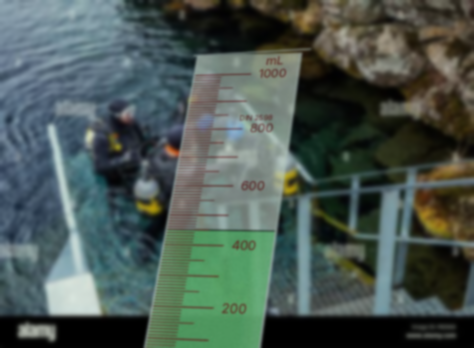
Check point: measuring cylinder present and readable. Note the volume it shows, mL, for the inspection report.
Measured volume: 450 mL
